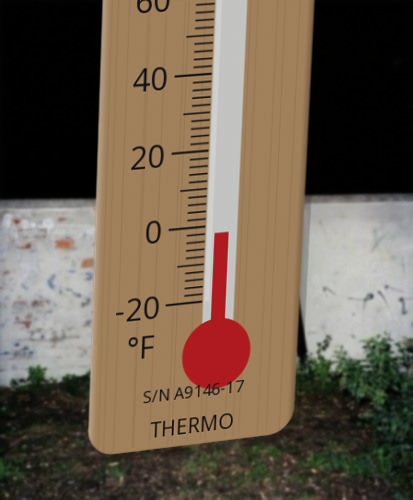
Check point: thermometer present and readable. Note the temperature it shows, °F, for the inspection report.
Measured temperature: -2 °F
